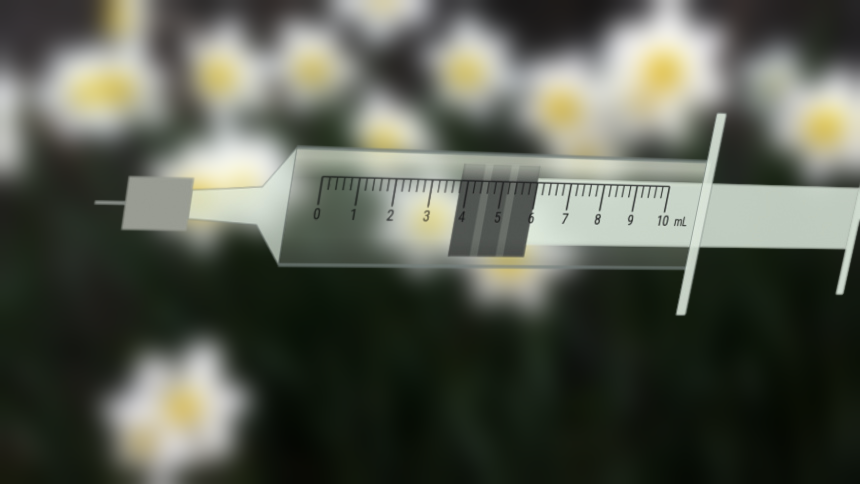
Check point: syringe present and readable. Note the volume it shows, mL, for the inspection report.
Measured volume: 3.8 mL
